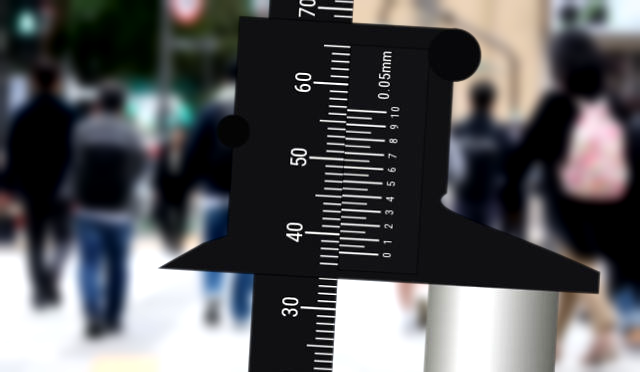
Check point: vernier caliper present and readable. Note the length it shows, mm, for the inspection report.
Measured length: 37.6 mm
